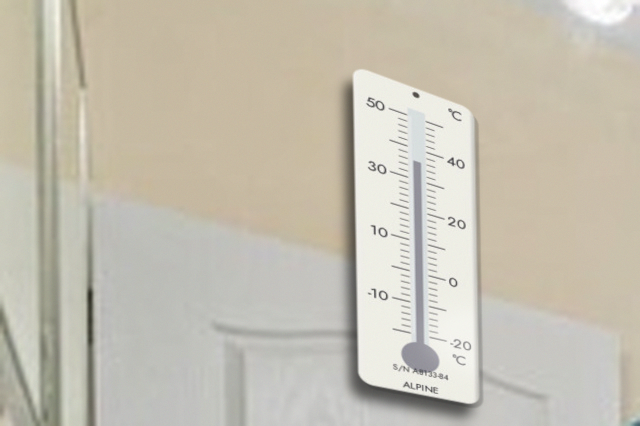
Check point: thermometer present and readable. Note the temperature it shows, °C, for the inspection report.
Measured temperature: 36 °C
